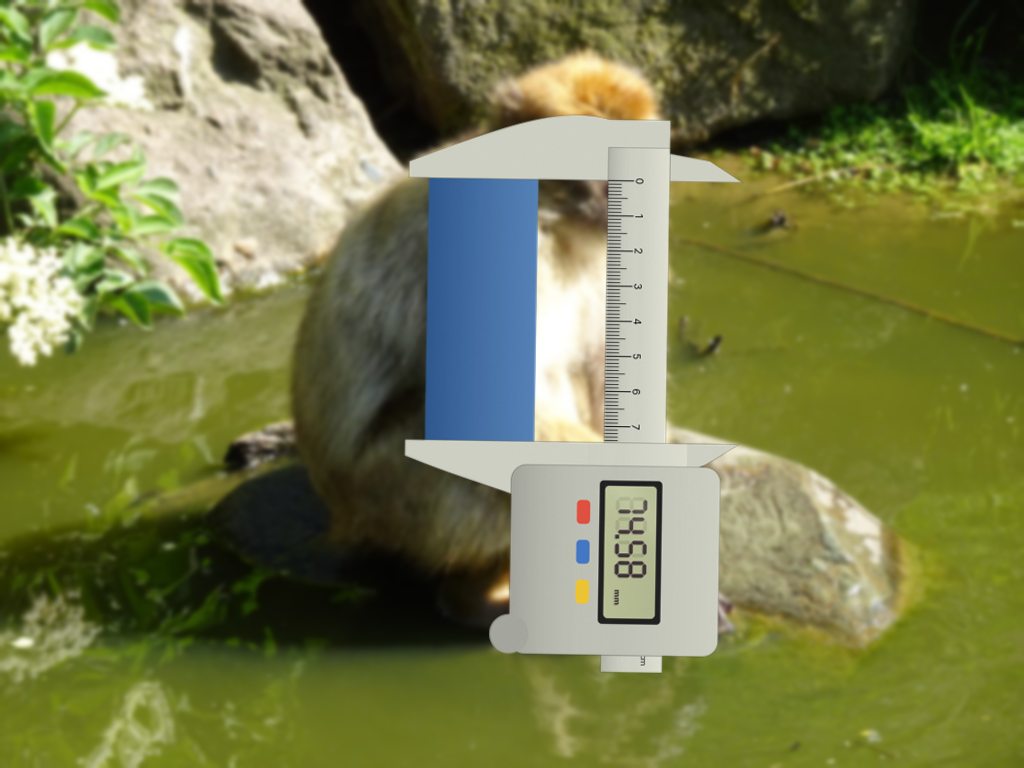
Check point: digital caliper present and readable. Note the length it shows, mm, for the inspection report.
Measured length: 74.58 mm
